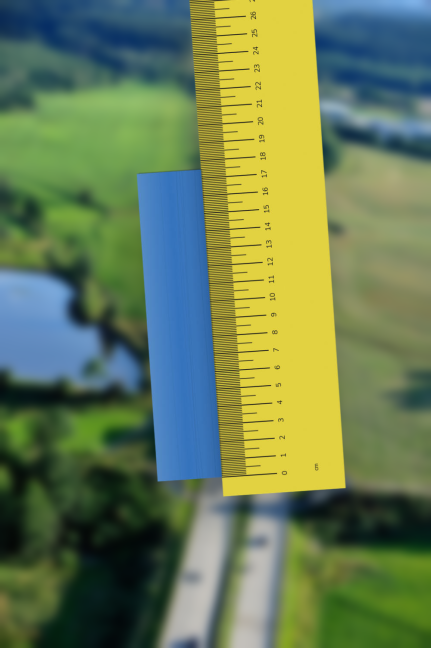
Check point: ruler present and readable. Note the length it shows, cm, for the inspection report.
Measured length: 17.5 cm
